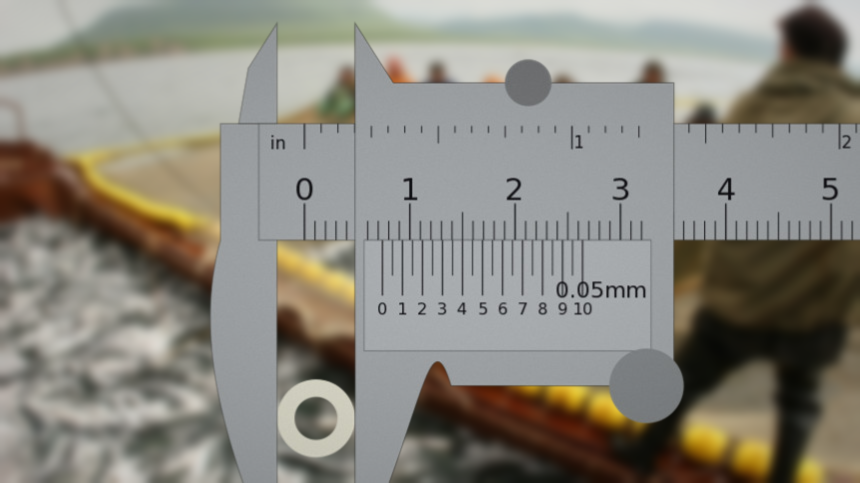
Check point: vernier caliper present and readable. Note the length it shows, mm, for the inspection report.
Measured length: 7.4 mm
